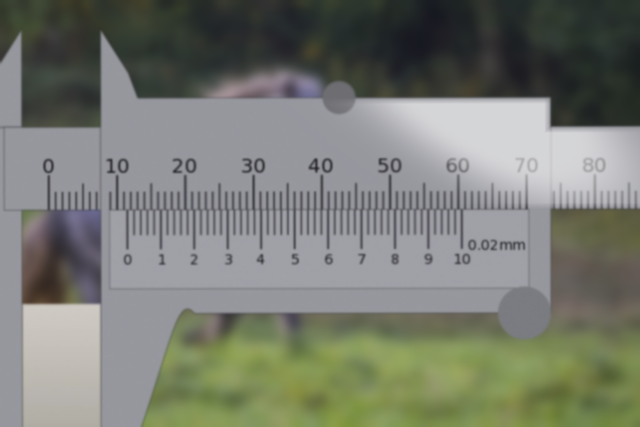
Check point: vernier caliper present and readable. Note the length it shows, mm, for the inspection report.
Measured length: 11.5 mm
